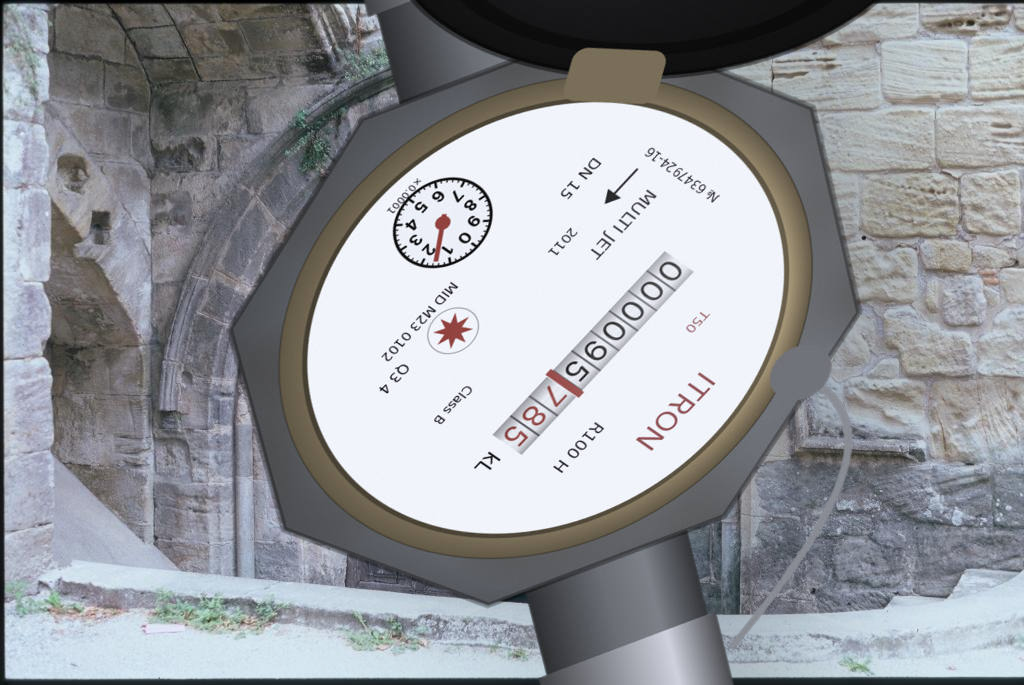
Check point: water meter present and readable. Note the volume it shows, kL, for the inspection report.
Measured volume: 95.7851 kL
